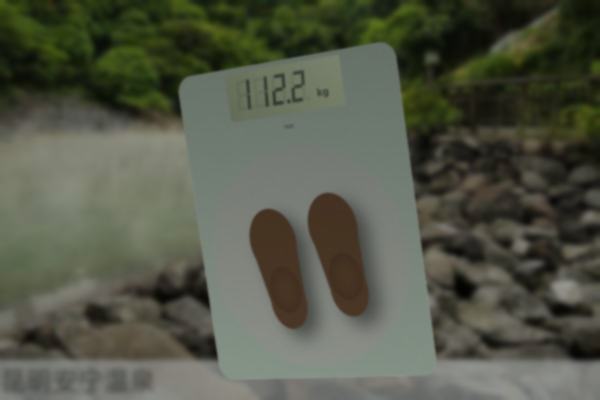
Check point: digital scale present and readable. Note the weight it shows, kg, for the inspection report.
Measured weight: 112.2 kg
